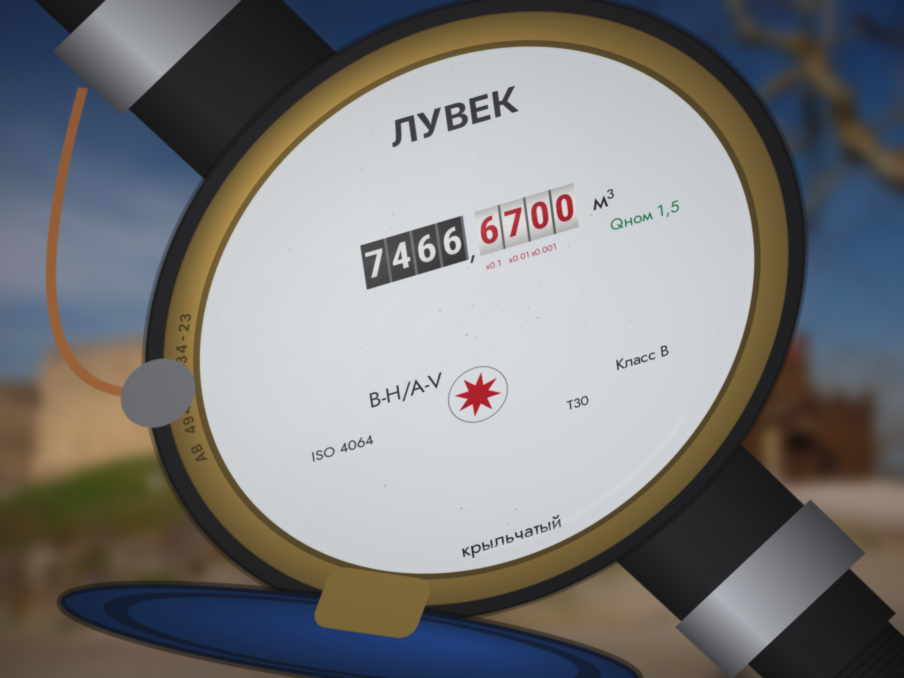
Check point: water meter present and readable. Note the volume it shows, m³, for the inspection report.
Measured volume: 7466.6700 m³
